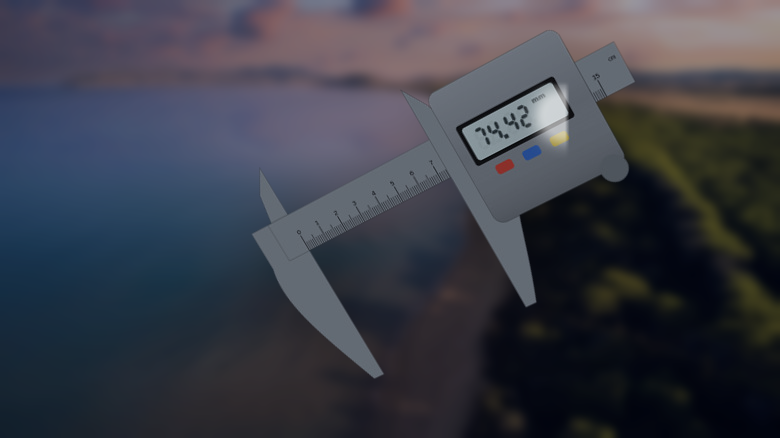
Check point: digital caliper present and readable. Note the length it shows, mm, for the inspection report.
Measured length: 74.42 mm
